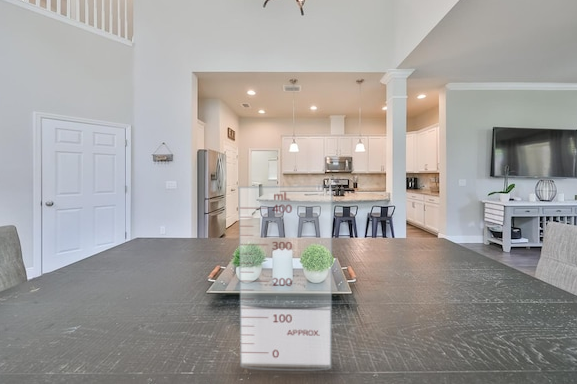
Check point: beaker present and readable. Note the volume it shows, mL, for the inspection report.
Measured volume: 125 mL
